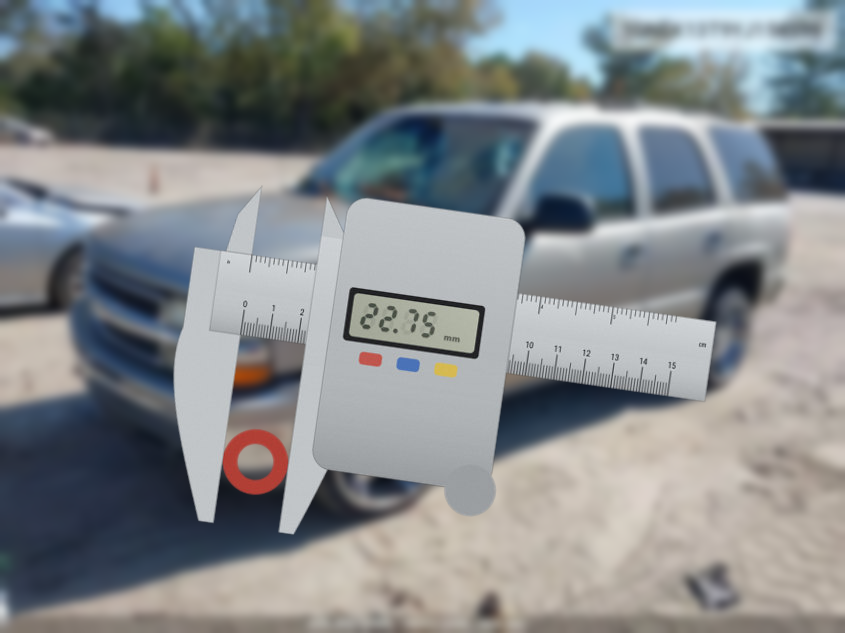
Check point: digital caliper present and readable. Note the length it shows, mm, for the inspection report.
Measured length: 22.75 mm
